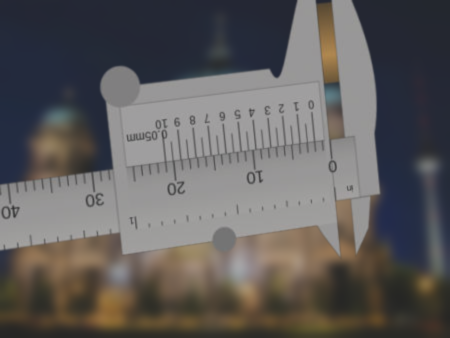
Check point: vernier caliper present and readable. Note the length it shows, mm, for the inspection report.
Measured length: 2.0 mm
